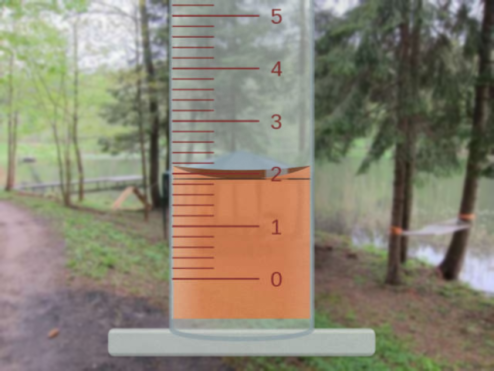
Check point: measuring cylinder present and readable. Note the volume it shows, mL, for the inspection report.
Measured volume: 1.9 mL
